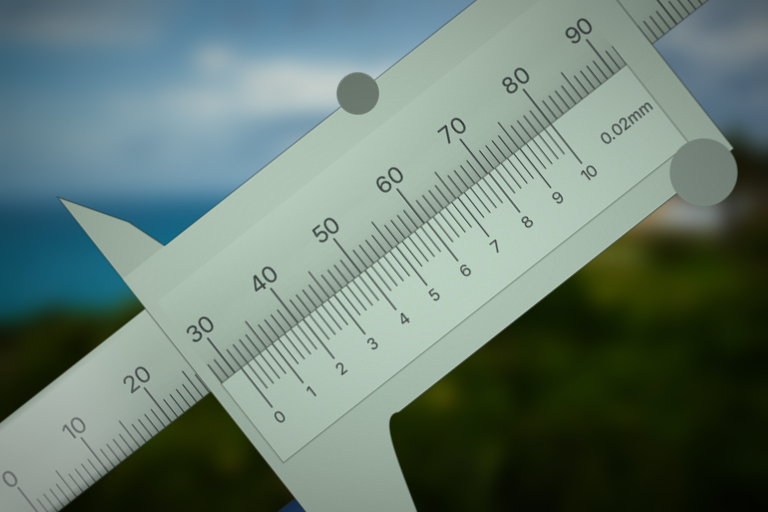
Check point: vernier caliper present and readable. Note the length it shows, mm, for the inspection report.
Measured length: 31.0 mm
